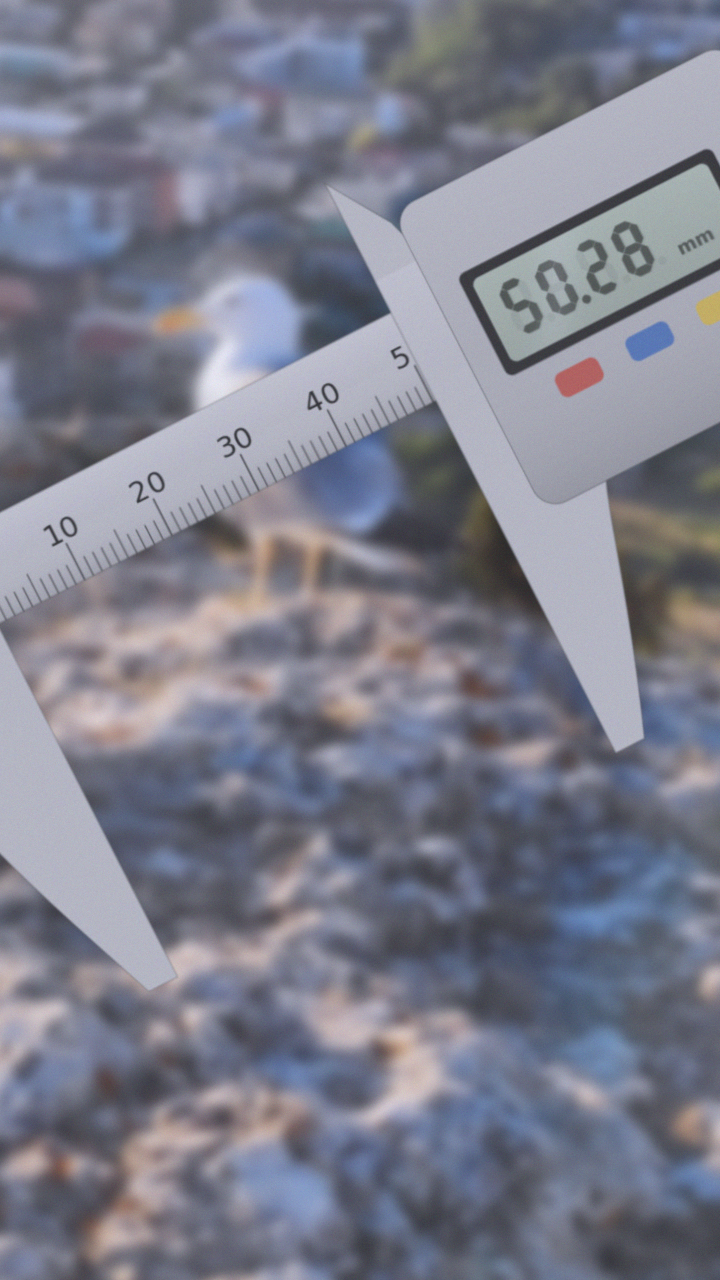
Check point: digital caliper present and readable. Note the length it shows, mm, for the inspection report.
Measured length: 50.28 mm
